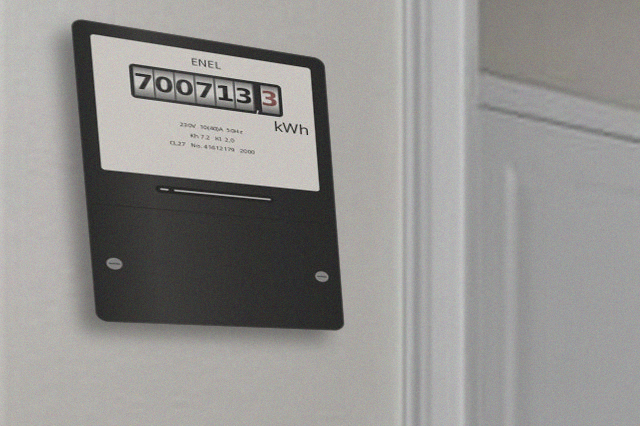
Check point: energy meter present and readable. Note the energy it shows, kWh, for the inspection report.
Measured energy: 700713.3 kWh
